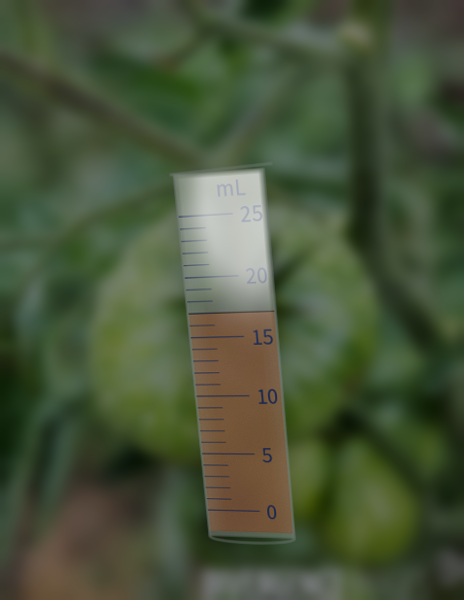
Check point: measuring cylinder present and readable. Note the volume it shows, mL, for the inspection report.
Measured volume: 17 mL
